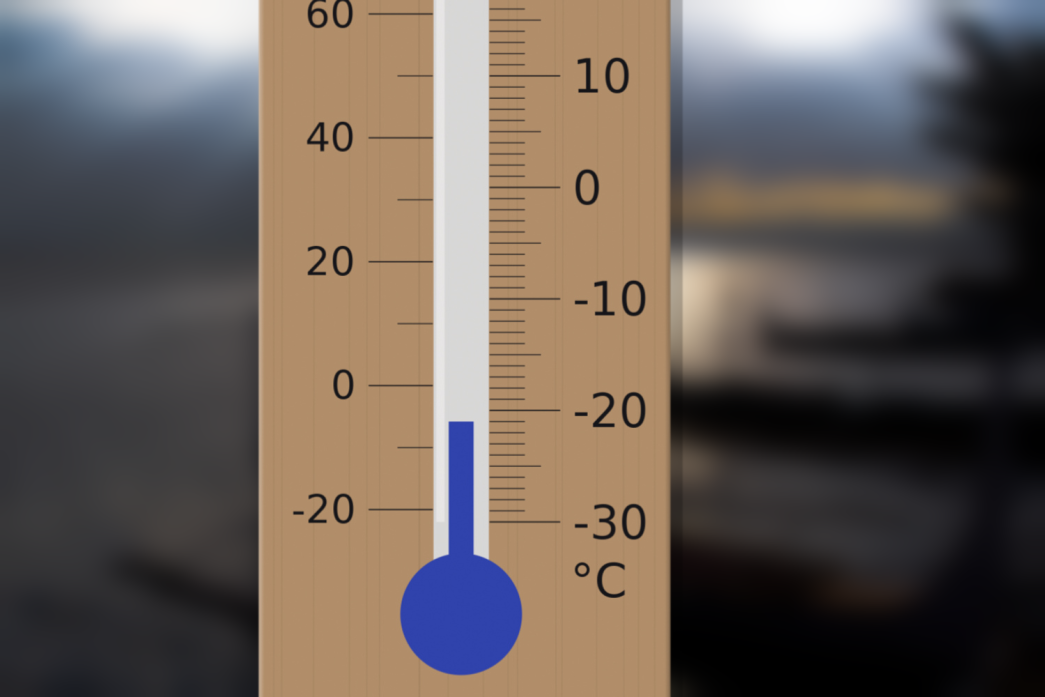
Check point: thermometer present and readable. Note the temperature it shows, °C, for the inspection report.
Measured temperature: -21 °C
